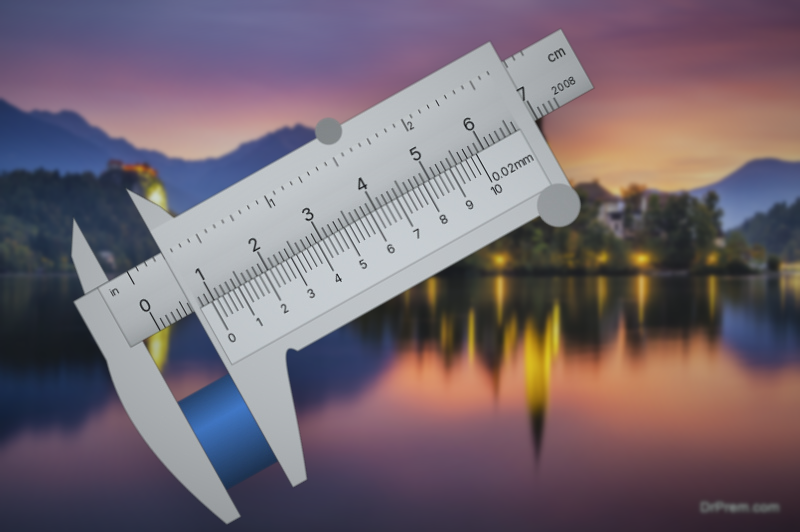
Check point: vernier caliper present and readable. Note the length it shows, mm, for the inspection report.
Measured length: 9.6 mm
